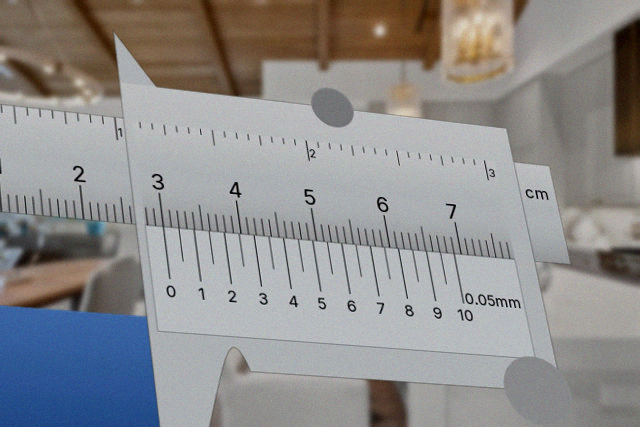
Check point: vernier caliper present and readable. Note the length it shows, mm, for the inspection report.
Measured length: 30.0 mm
